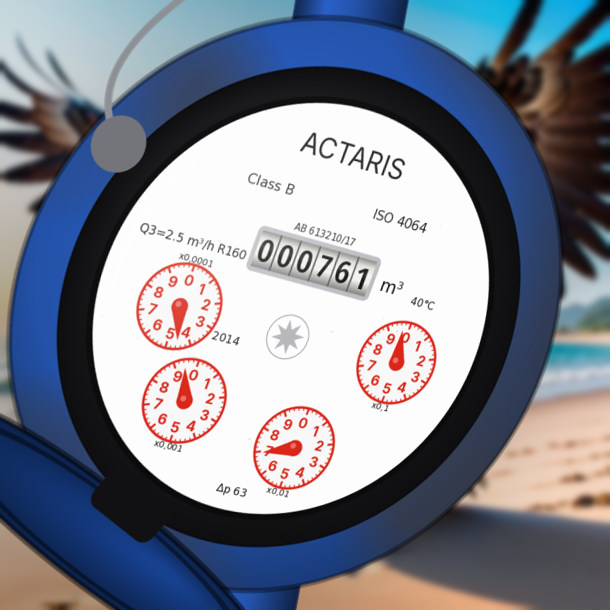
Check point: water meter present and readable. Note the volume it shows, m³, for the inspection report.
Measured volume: 760.9694 m³
